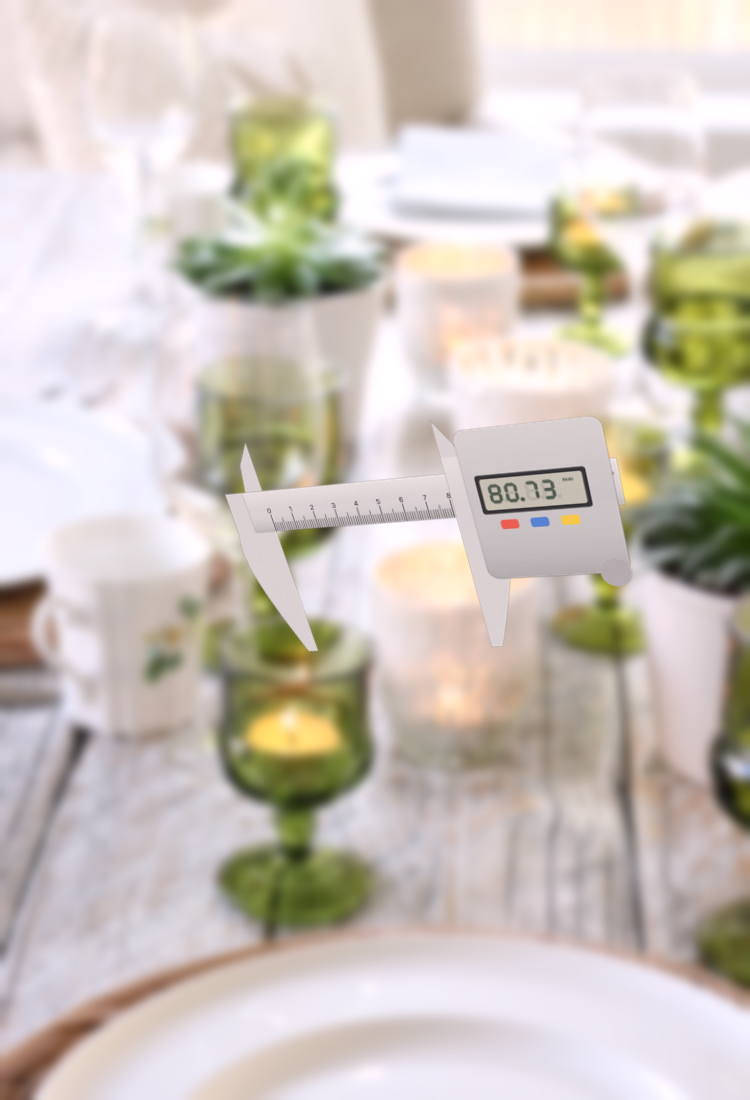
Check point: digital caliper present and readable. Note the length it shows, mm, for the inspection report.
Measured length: 80.73 mm
